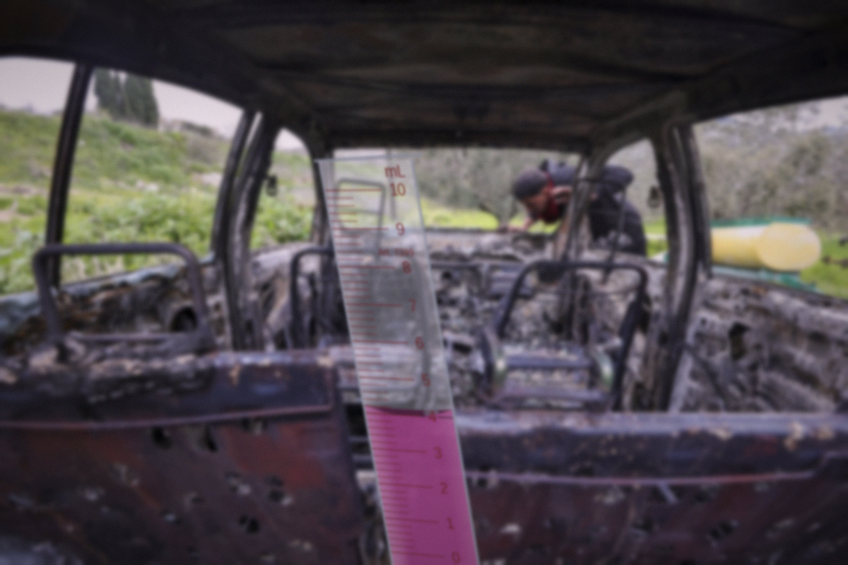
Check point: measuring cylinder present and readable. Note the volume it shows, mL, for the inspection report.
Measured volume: 4 mL
